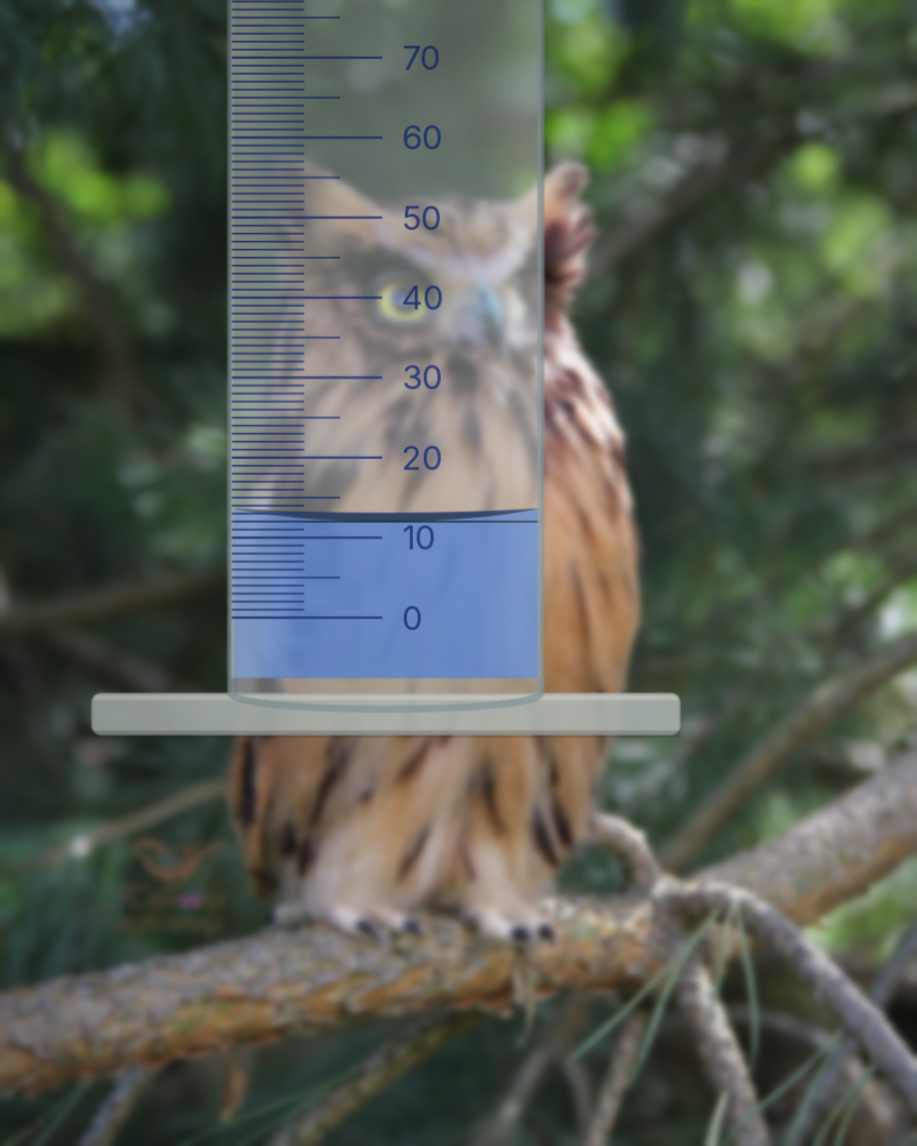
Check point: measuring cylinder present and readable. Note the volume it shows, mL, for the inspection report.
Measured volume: 12 mL
